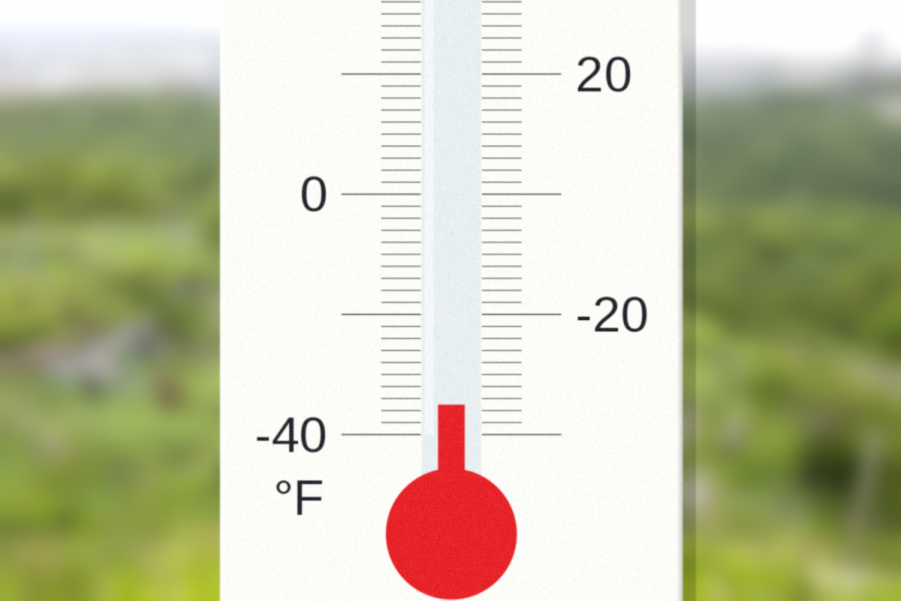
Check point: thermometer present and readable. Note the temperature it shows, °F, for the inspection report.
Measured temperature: -35 °F
